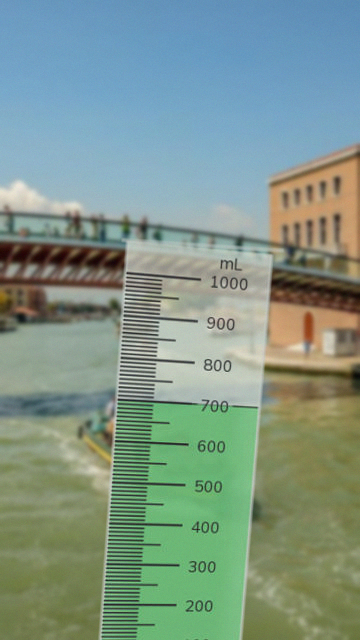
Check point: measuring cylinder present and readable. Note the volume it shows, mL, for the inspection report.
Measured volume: 700 mL
